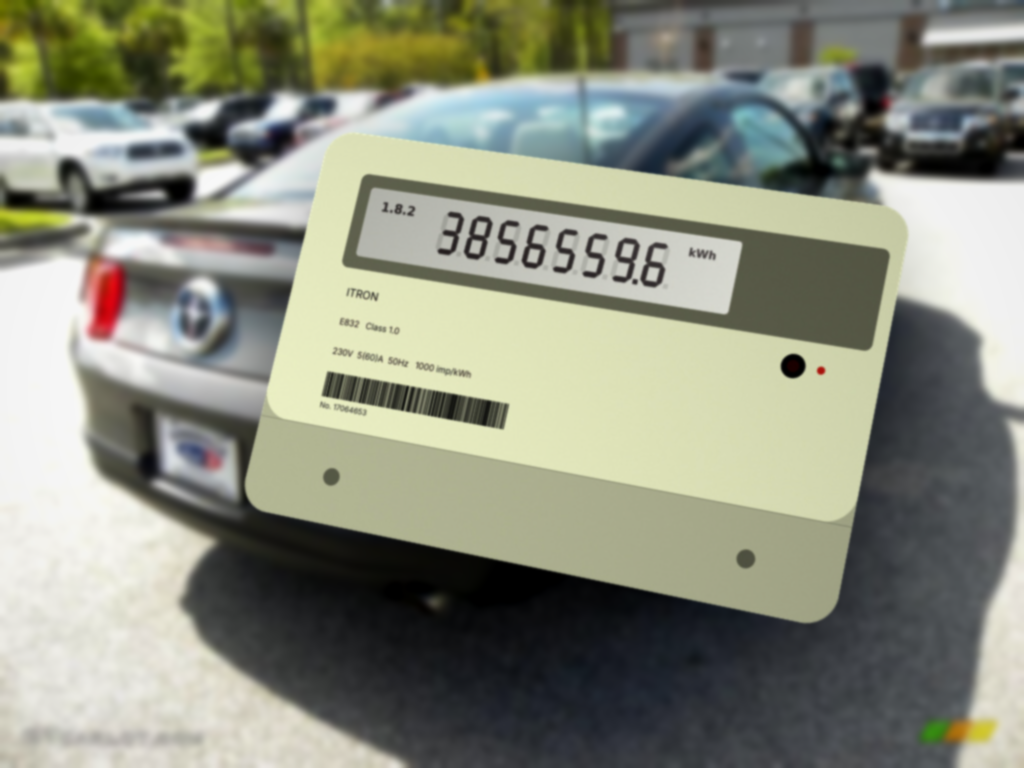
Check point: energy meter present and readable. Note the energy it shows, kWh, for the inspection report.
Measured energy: 3856559.6 kWh
